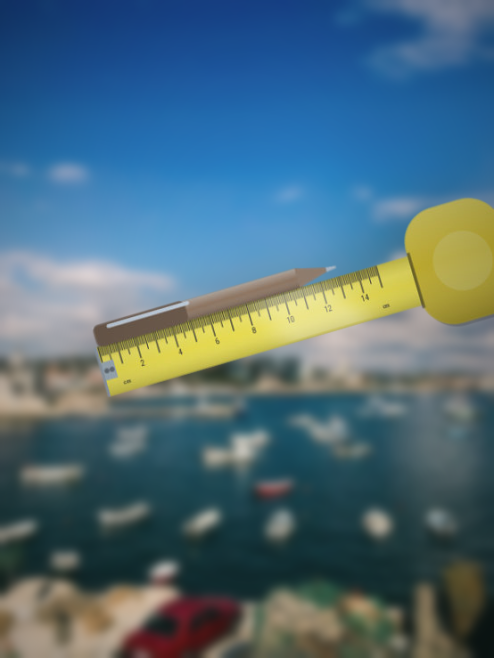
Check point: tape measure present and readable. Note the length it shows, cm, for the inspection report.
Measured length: 13 cm
